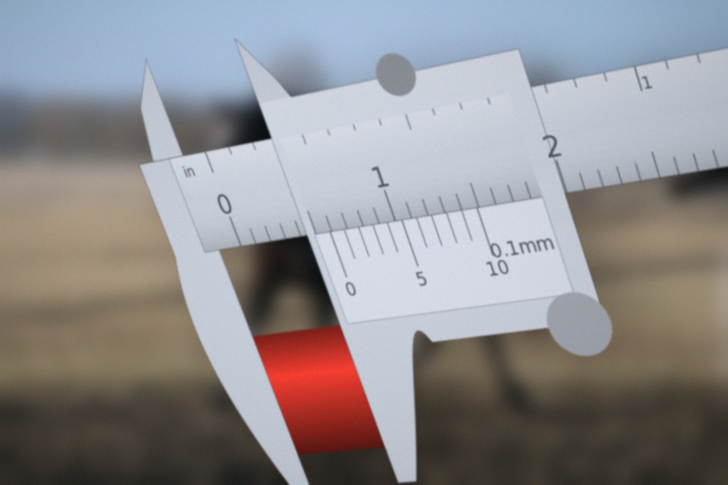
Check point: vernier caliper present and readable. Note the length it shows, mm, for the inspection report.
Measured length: 5.9 mm
